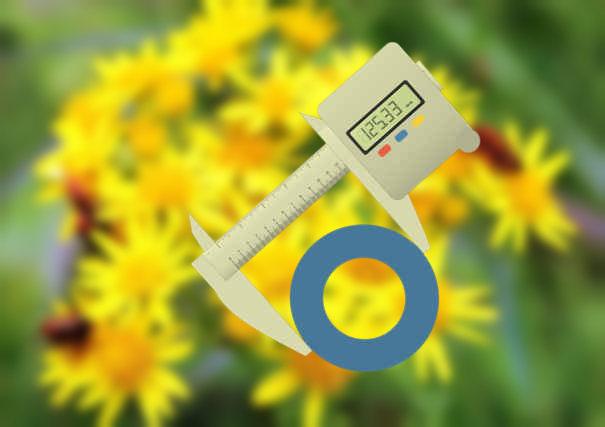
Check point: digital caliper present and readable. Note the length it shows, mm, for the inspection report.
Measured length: 125.33 mm
